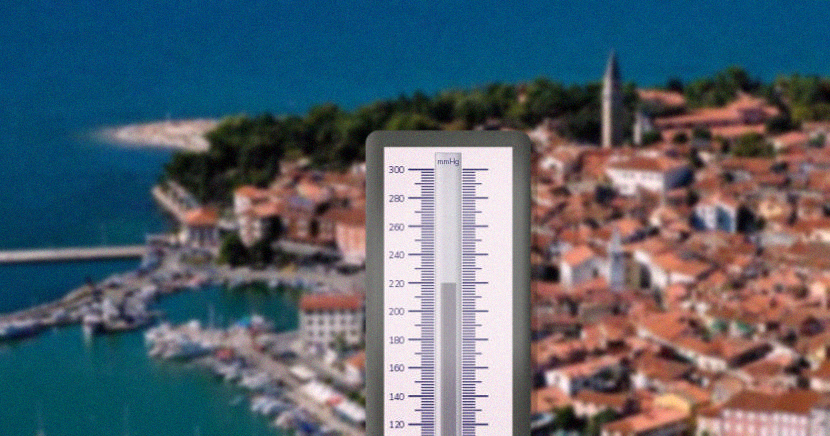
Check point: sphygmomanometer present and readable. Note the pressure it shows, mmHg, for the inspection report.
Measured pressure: 220 mmHg
